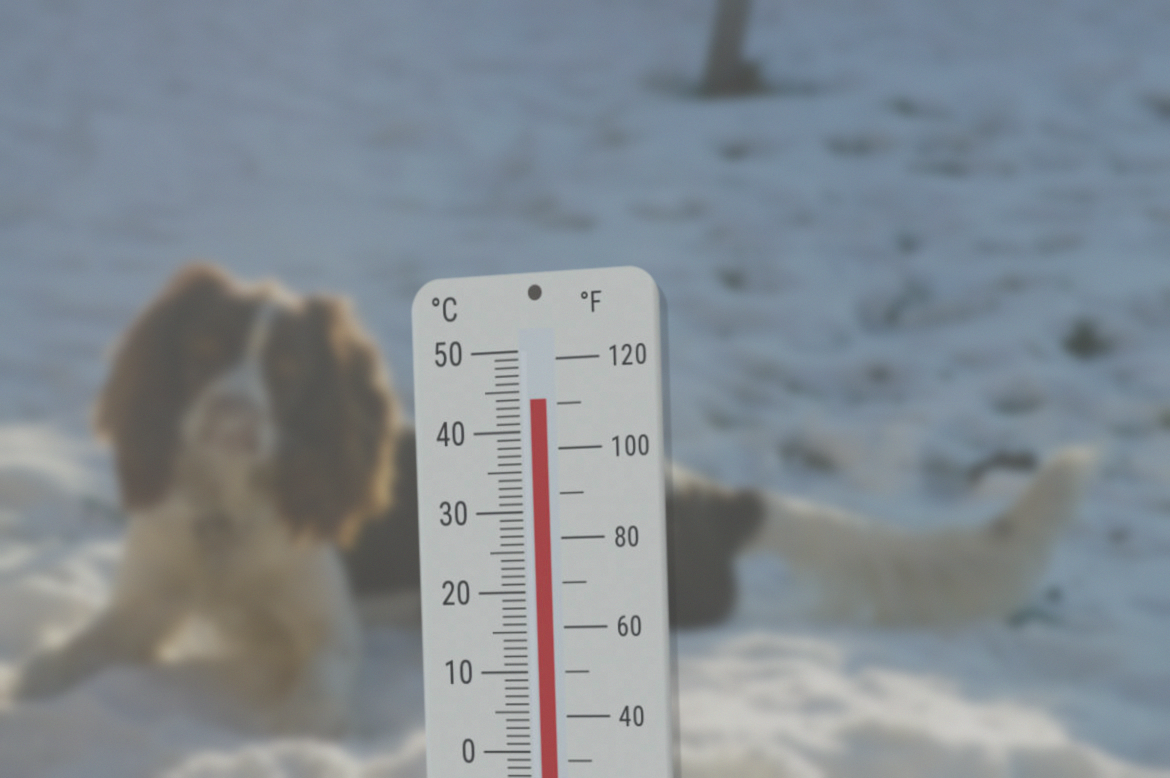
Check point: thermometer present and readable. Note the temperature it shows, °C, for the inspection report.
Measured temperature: 44 °C
